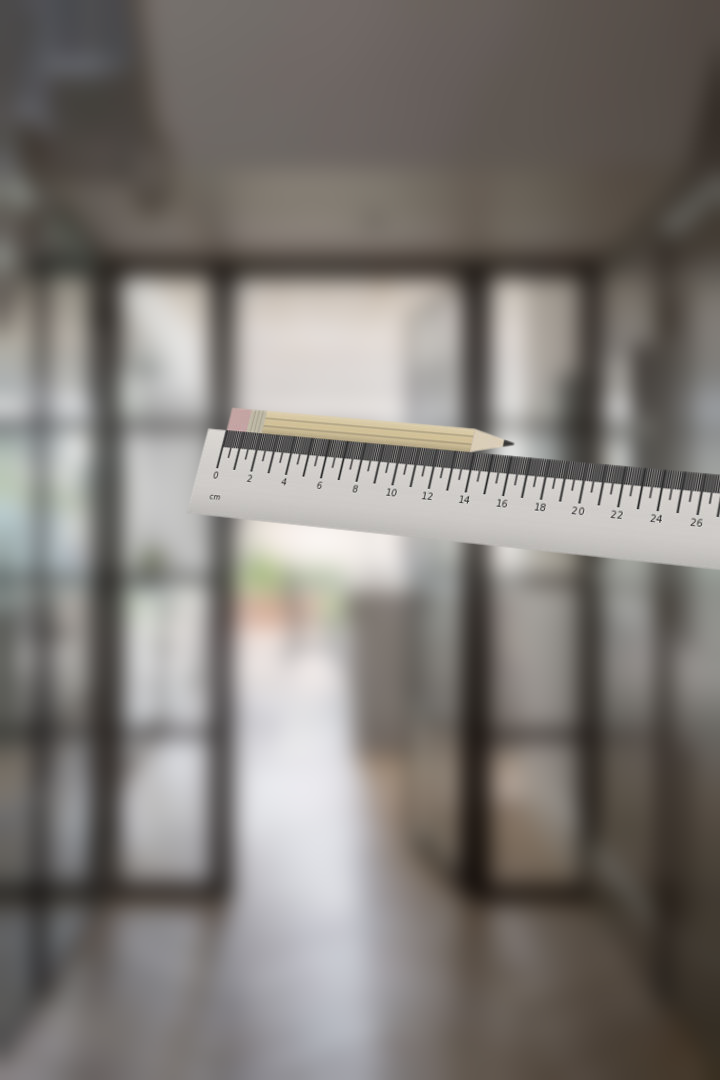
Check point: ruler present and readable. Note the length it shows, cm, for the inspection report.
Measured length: 16 cm
